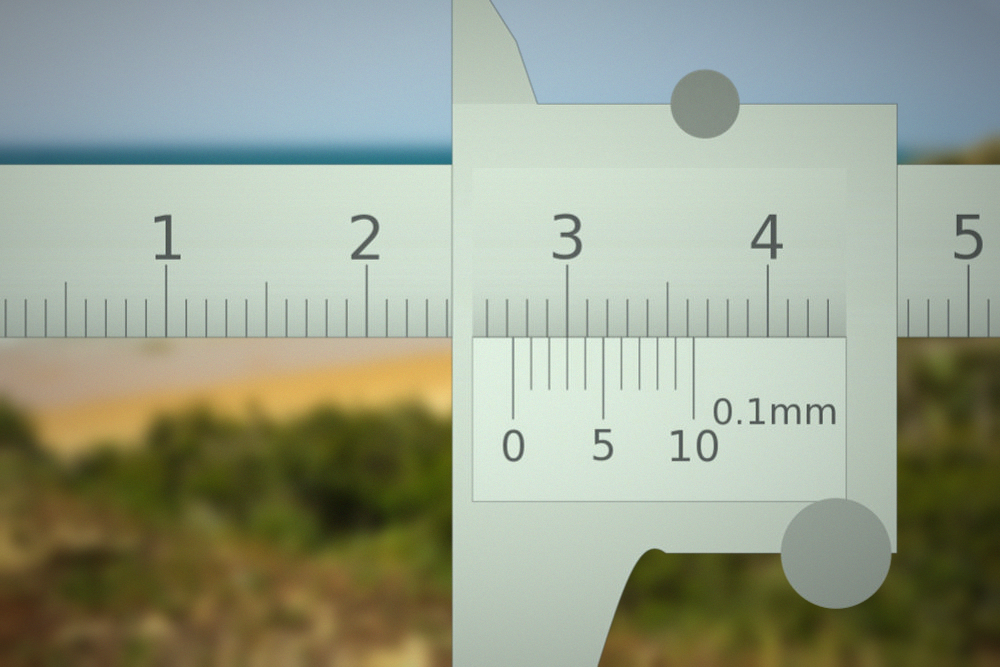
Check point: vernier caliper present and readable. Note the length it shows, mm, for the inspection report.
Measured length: 27.3 mm
